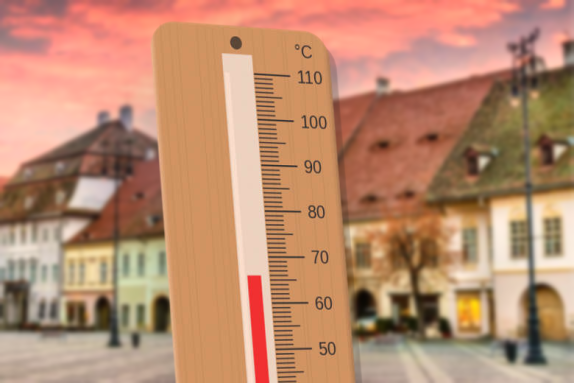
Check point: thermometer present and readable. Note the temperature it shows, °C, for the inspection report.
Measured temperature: 66 °C
